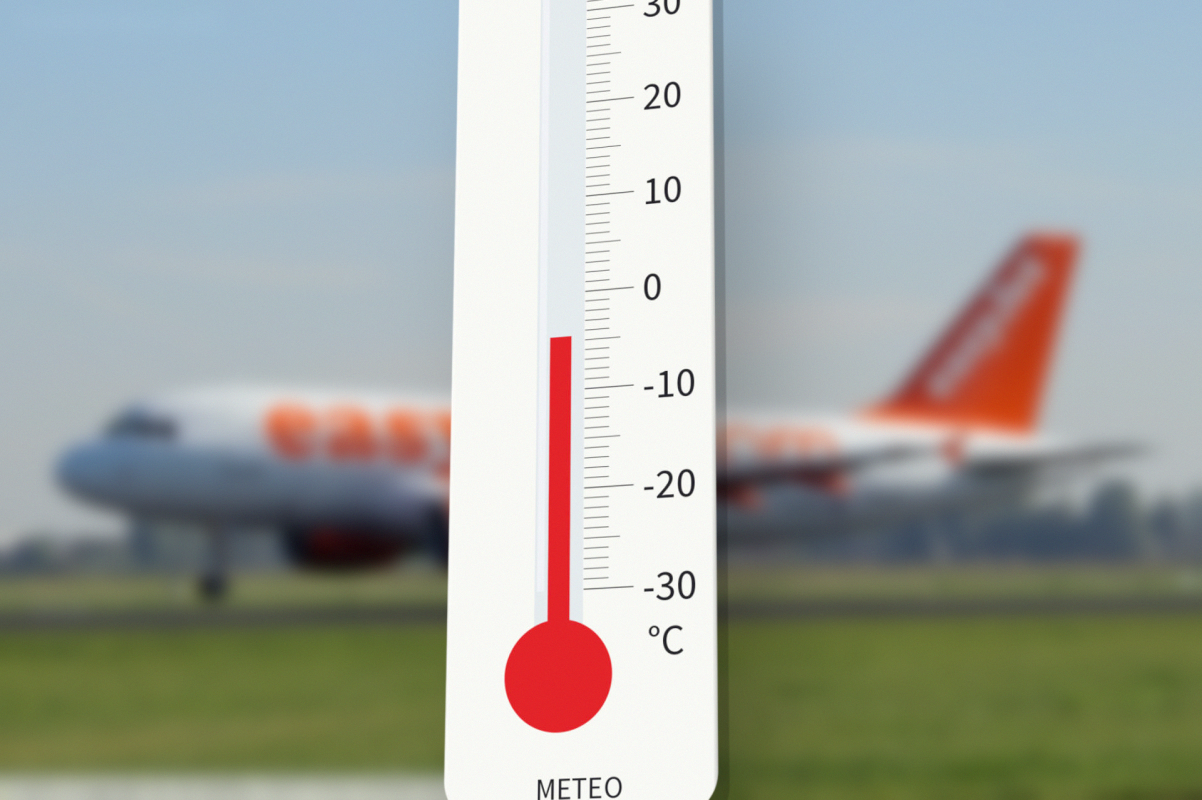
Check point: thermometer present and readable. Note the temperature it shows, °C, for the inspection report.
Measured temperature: -4.5 °C
